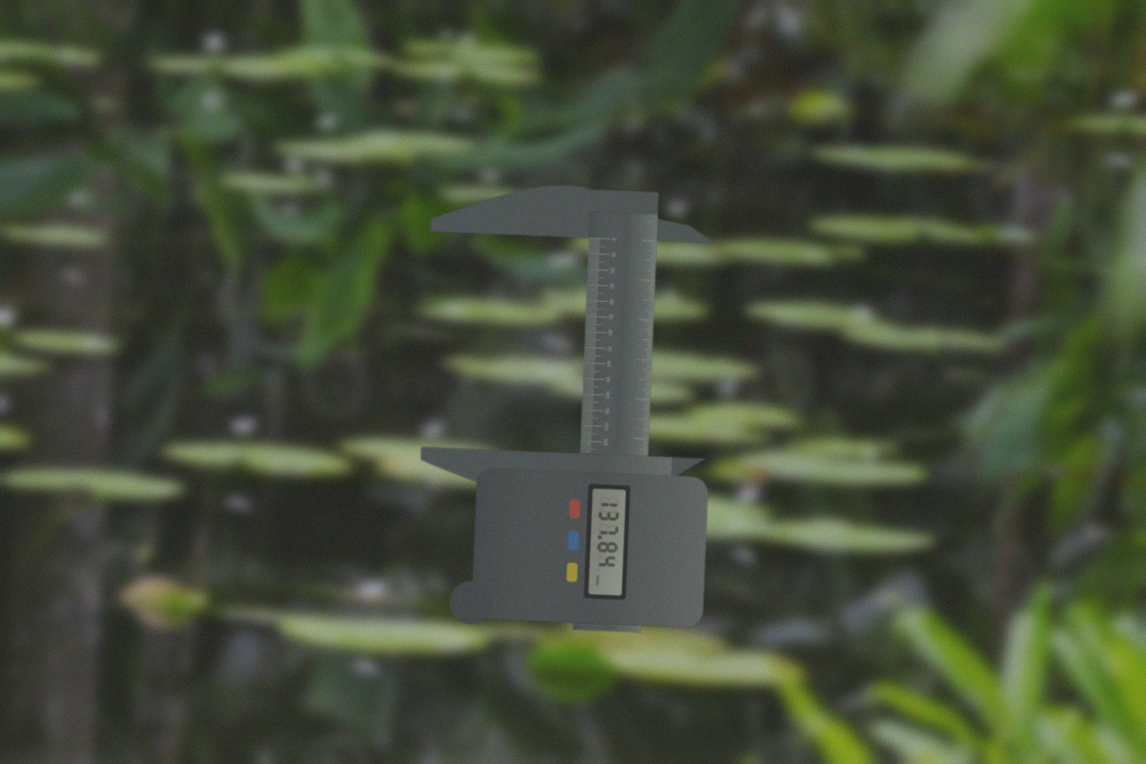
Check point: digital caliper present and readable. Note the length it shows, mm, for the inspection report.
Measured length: 137.84 mm
